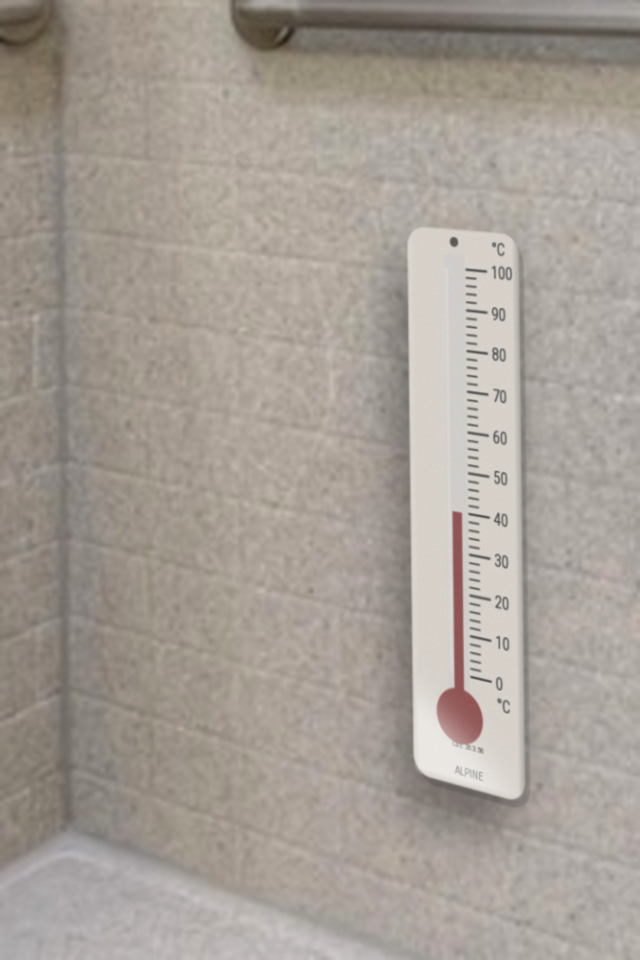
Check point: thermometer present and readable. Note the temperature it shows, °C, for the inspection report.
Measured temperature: 40 °C
